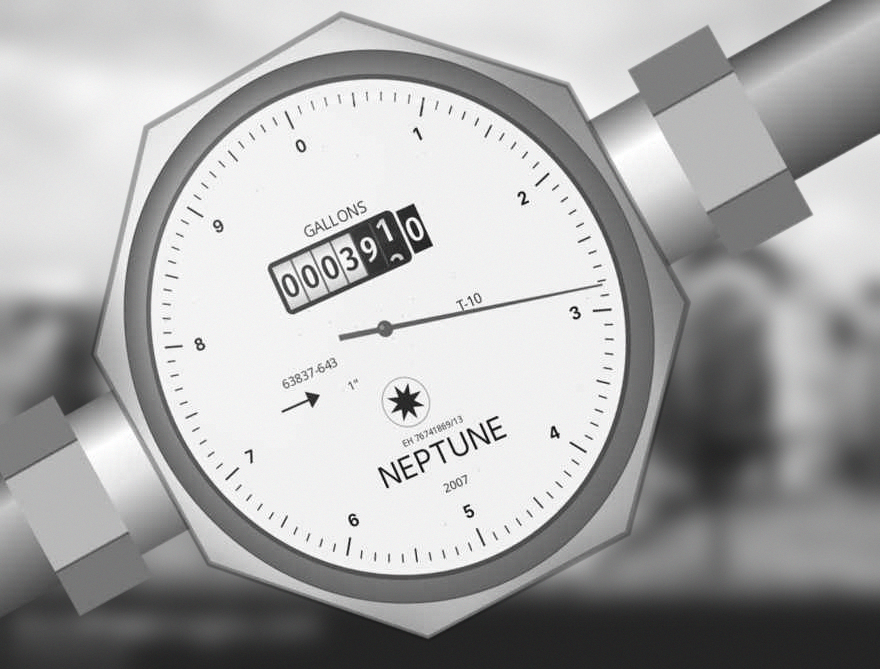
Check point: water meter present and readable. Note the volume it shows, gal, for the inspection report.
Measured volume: 3912.8 gal
